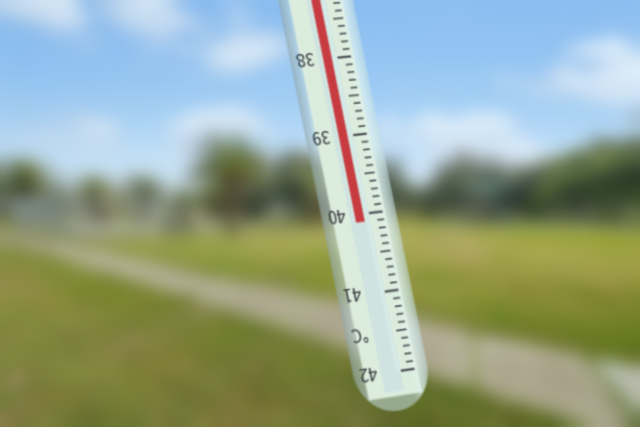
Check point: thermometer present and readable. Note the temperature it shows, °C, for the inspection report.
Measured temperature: 40.1 °C
